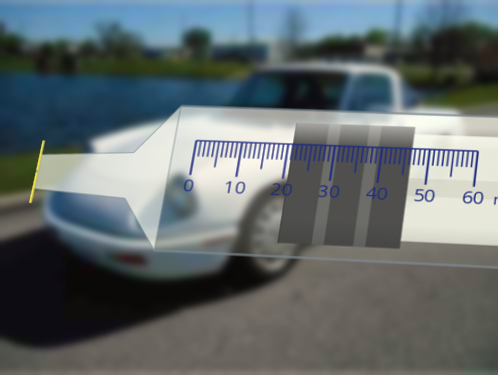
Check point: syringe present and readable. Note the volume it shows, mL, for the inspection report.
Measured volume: 21 mL
